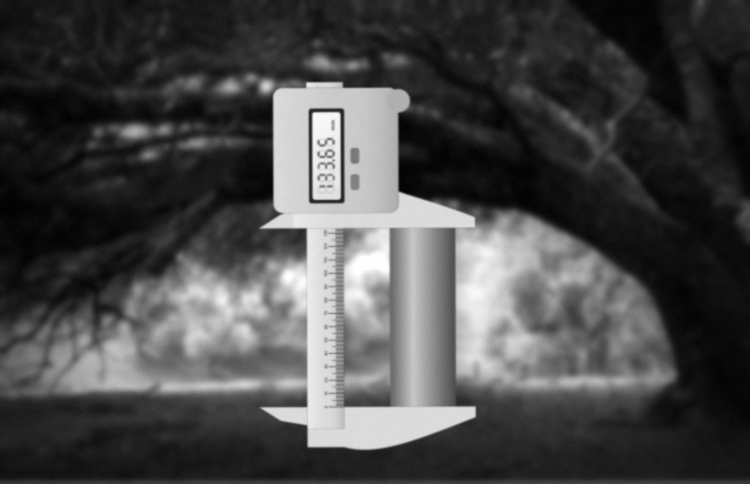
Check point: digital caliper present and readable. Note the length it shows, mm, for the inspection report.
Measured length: 133.65 mm
